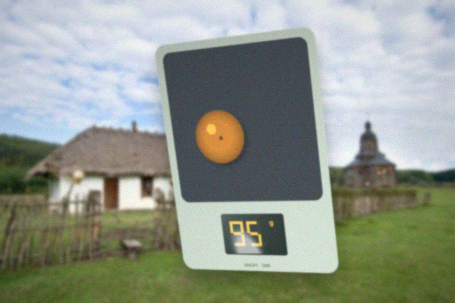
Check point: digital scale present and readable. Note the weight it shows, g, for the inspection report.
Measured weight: 95 g
